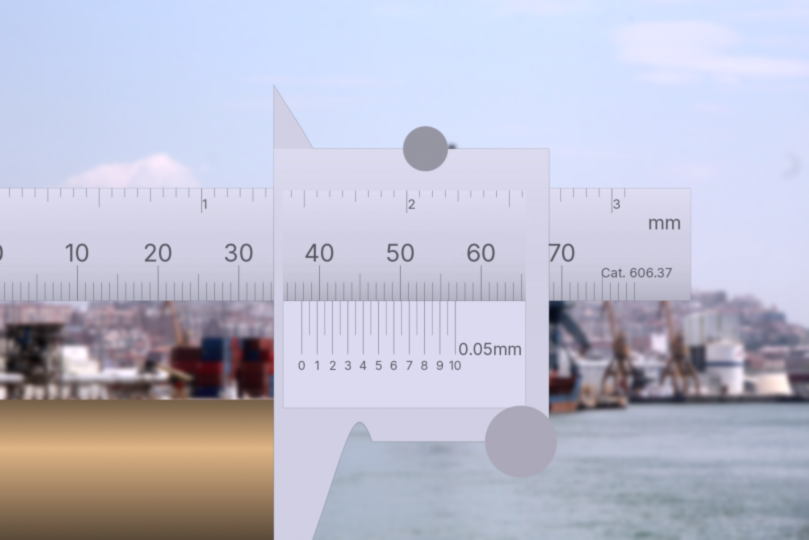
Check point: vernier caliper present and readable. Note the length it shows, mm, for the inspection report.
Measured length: 37.8 mm
